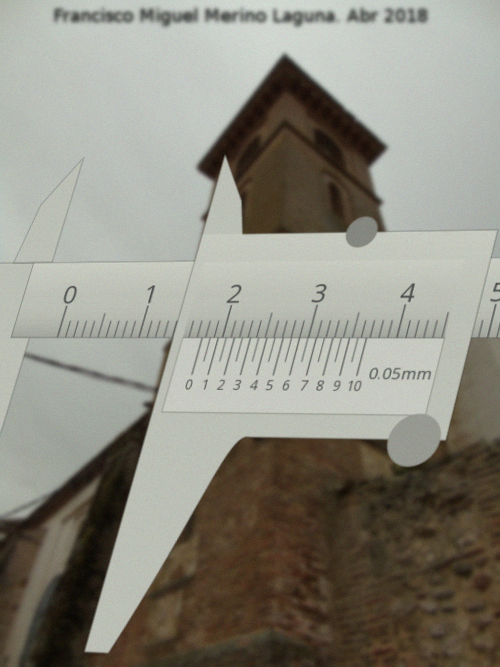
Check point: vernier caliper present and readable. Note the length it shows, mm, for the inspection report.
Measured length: 17.6 mm
